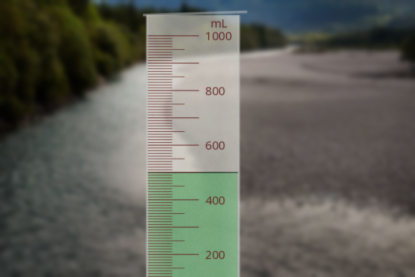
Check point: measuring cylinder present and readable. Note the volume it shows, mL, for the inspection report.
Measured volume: 500 mL
